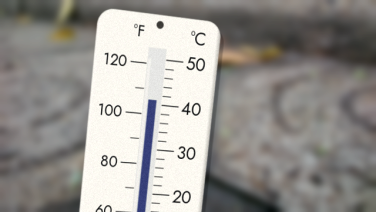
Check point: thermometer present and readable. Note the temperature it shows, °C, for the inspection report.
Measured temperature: 41 °C
